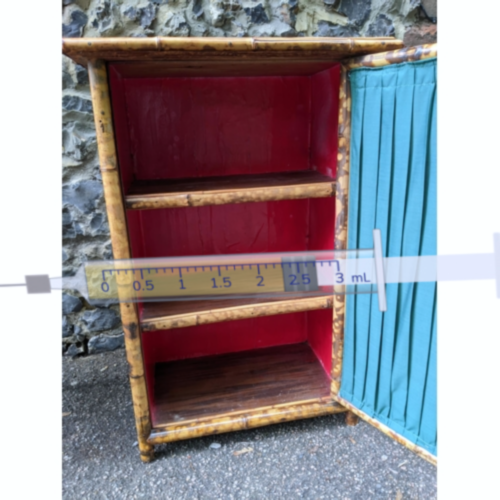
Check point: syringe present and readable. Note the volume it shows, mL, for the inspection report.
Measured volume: 2.3 mL
